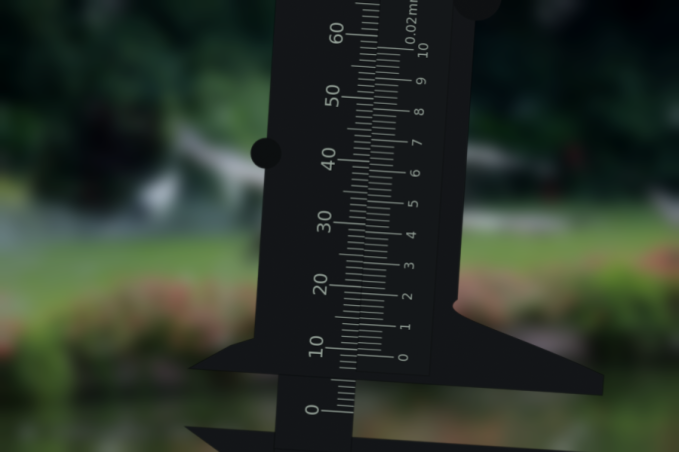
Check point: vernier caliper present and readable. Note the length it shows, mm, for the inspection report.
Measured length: 9.2 mm
